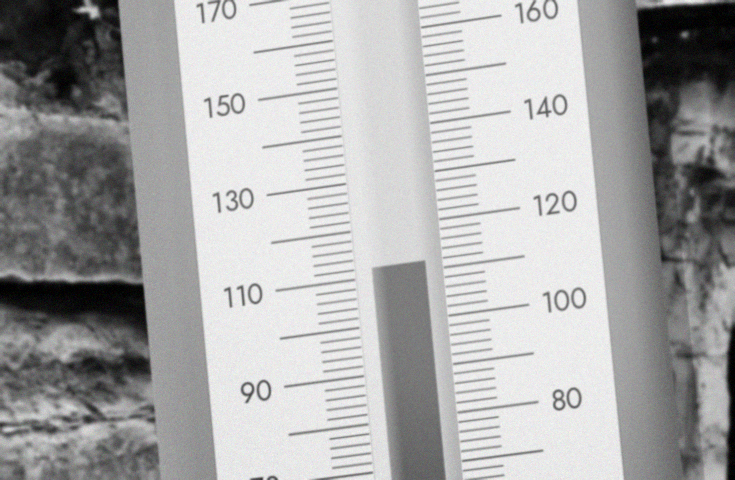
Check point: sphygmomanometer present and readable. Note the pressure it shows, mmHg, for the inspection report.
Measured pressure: 112 mmHg
